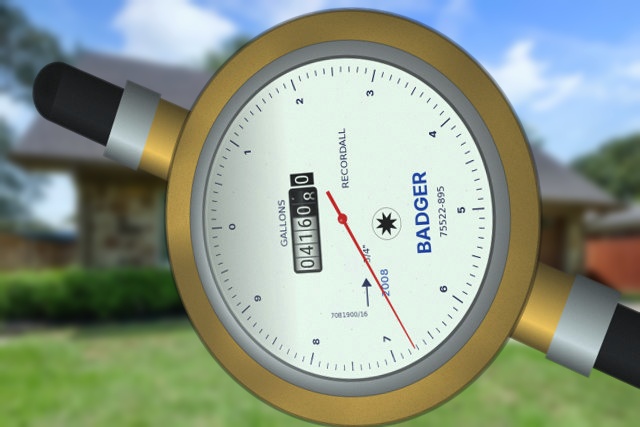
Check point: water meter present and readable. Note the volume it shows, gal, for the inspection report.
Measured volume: 416076.7 gal
